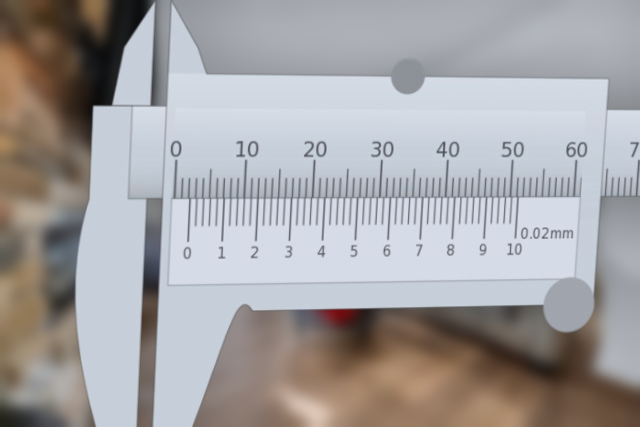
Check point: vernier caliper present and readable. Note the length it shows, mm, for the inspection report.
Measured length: 2.2 mm
